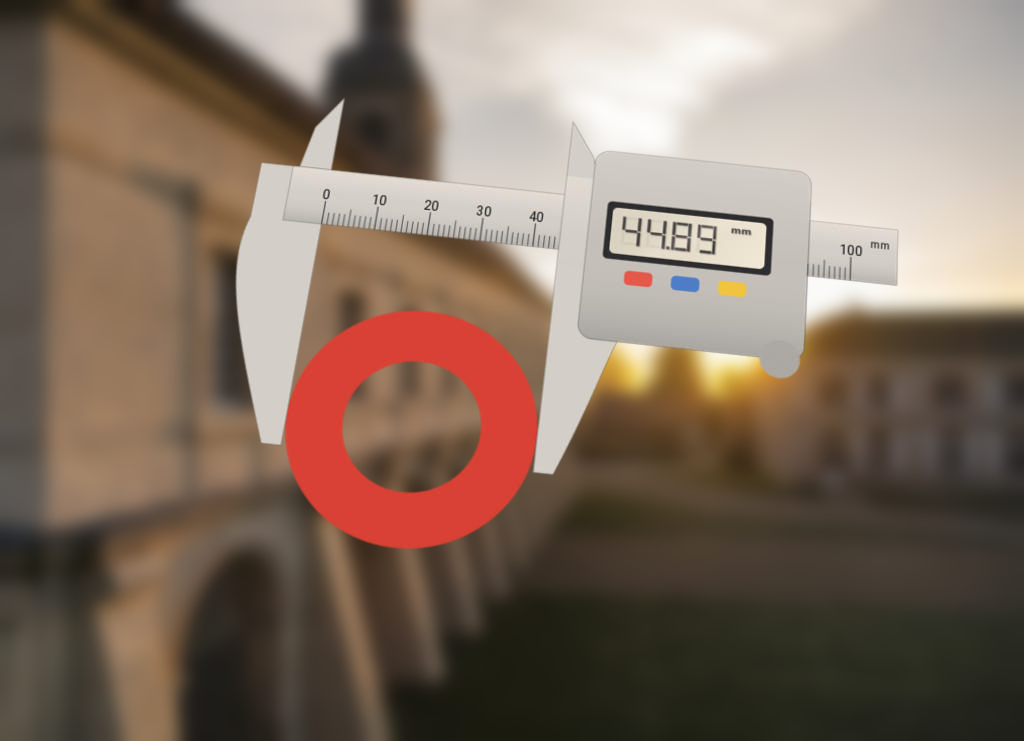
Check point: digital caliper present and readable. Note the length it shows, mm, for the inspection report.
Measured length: 44.89 mm
